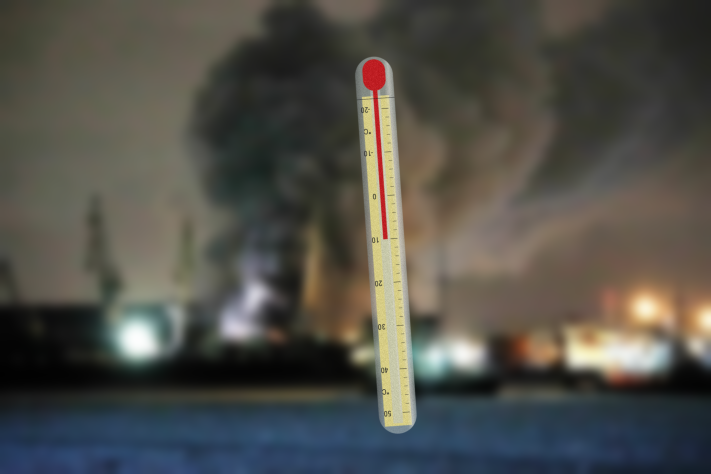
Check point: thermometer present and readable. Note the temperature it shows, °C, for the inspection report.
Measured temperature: 10 °C
